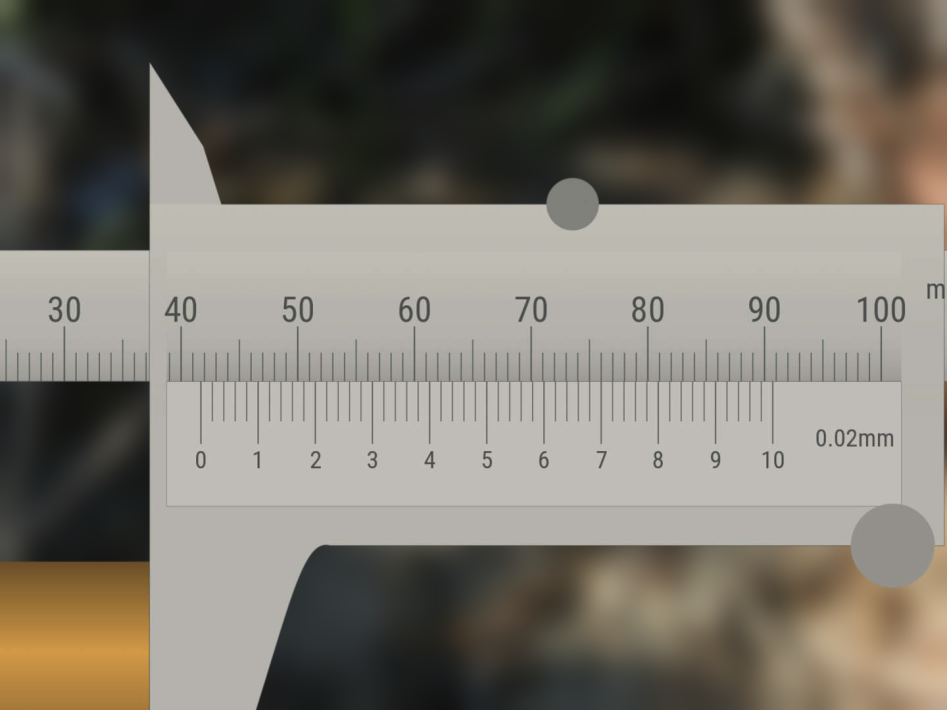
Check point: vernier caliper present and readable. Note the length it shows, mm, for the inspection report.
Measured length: 41.7 mm
